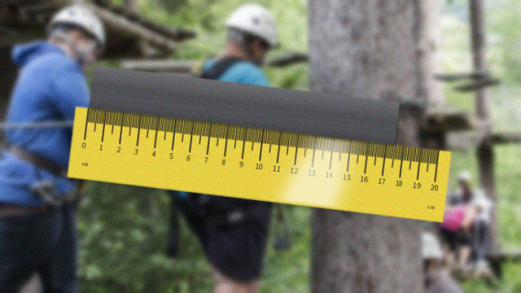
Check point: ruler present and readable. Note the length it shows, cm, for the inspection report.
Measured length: 17.5 cm
